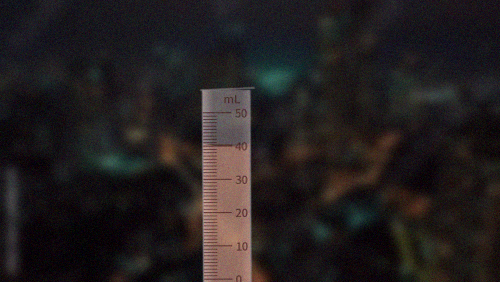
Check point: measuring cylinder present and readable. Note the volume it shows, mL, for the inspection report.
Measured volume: 40 mL
